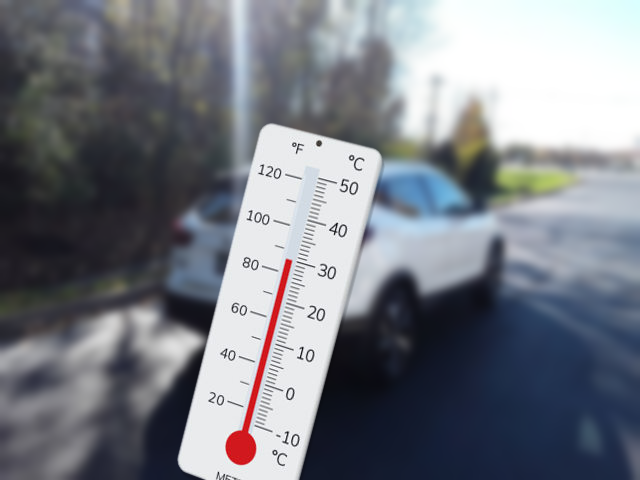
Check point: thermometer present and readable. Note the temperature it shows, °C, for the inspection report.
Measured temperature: 30 °C
